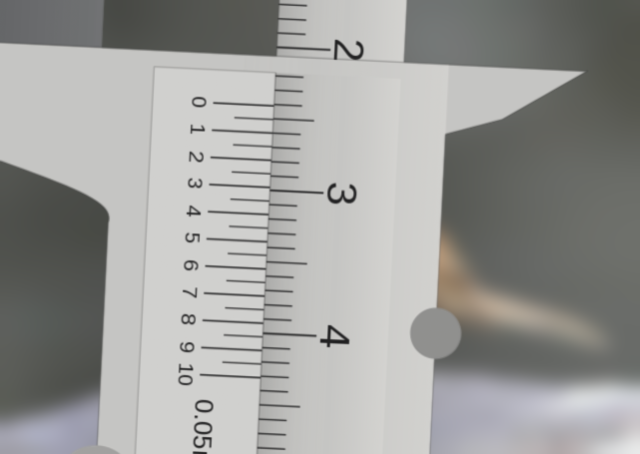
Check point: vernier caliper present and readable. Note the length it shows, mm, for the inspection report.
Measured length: 24.1 mm
